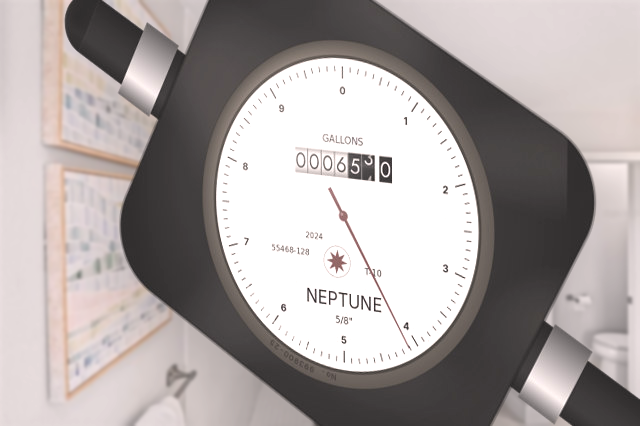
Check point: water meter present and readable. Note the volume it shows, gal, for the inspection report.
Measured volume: 6534.1 gal
